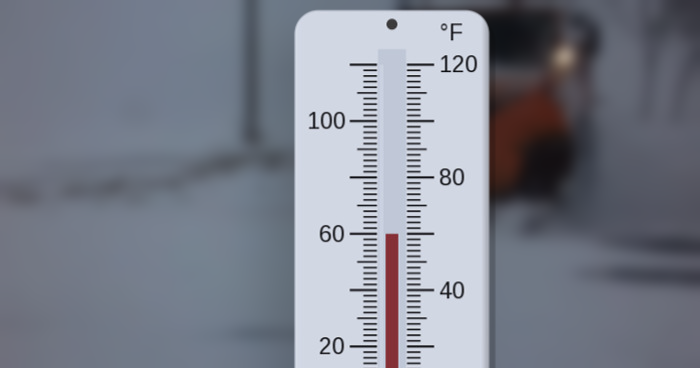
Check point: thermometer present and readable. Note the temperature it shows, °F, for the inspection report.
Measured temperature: 60 °F
